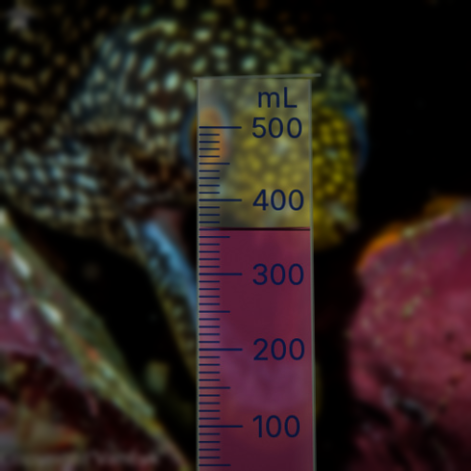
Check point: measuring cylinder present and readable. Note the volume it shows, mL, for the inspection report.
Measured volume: 360 mL
